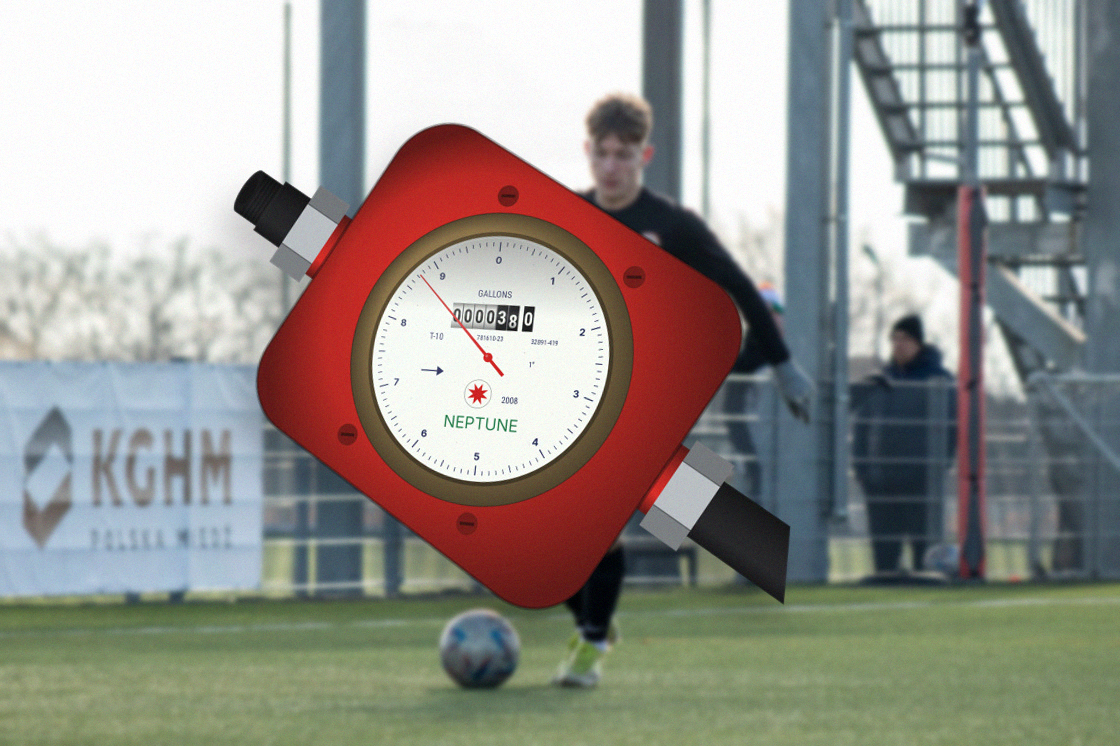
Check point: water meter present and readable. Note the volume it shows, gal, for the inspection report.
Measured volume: 378.7 gal
